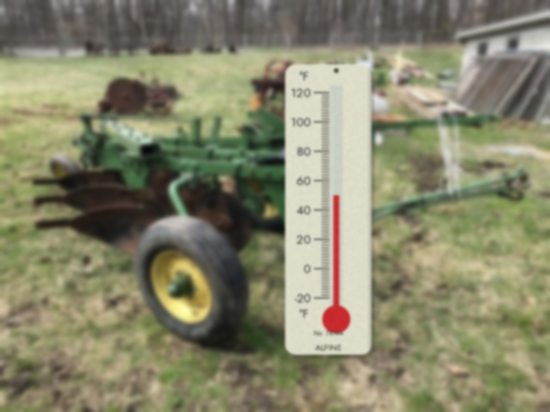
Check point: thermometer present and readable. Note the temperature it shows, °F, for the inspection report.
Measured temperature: 50 °F
